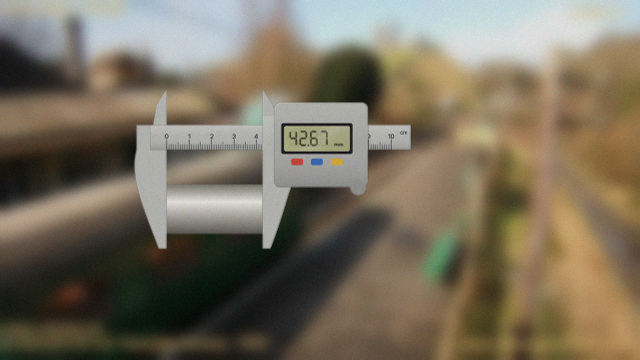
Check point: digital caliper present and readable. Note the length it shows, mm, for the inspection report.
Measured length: 42.67 mm
